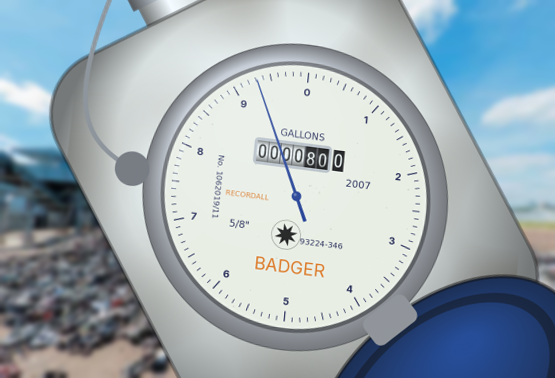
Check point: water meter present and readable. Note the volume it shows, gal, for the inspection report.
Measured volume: 799.3 gal
